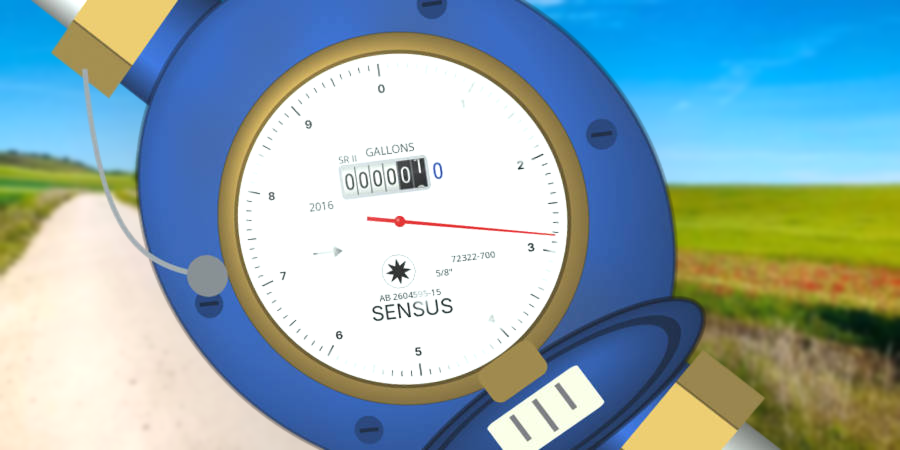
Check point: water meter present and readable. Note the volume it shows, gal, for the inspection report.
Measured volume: 12.8 gal
